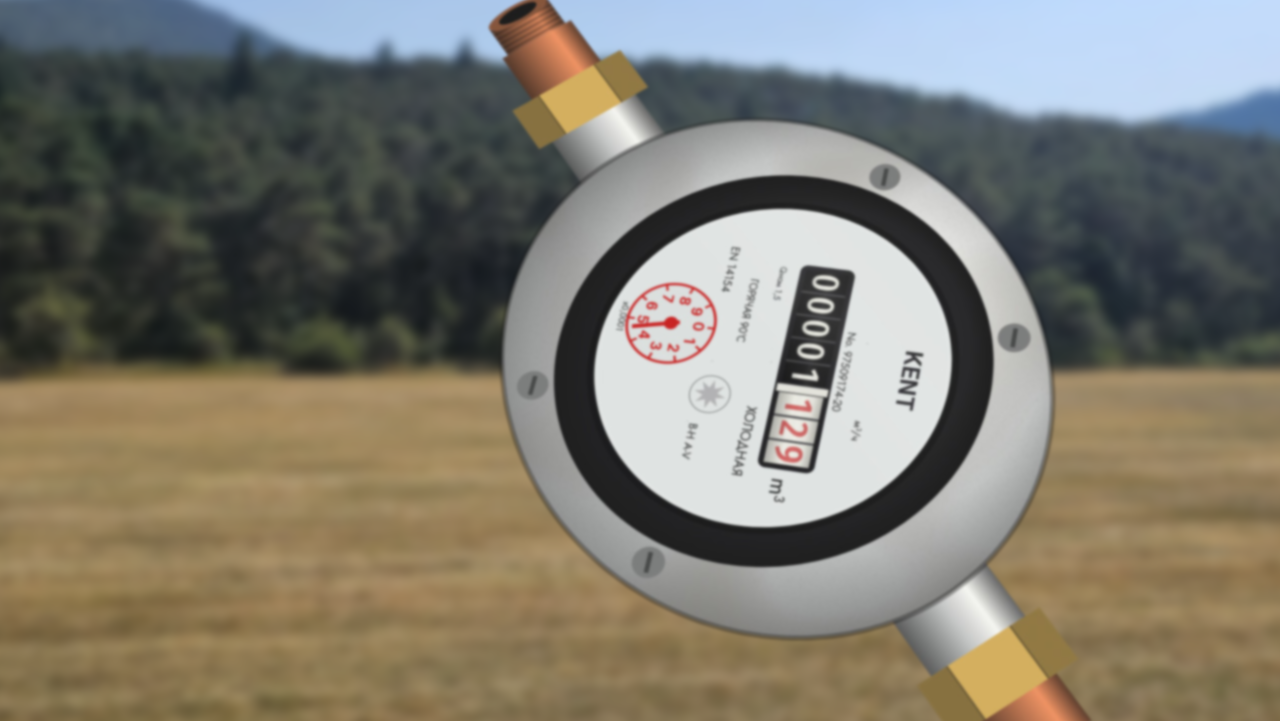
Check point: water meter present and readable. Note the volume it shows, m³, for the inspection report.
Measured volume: 1.1294 m³
